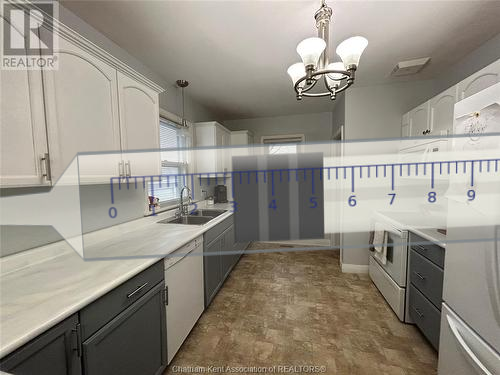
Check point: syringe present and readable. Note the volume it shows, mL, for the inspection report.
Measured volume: 3 mL
